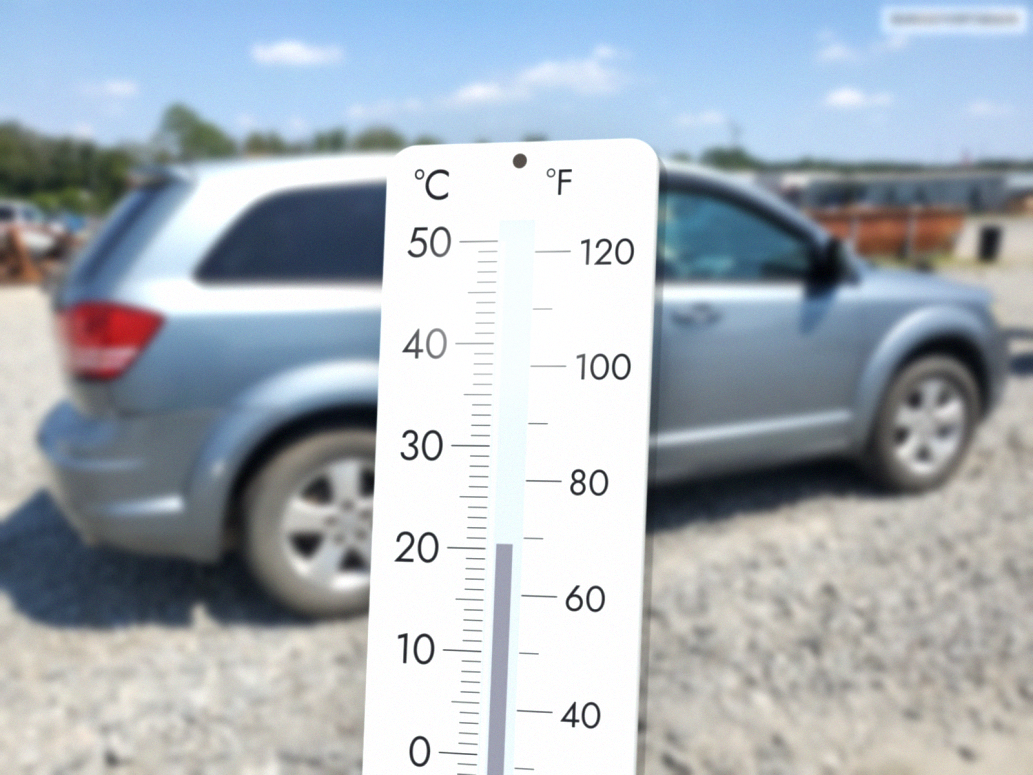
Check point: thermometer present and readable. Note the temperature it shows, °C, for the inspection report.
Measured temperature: 20.5 °C
